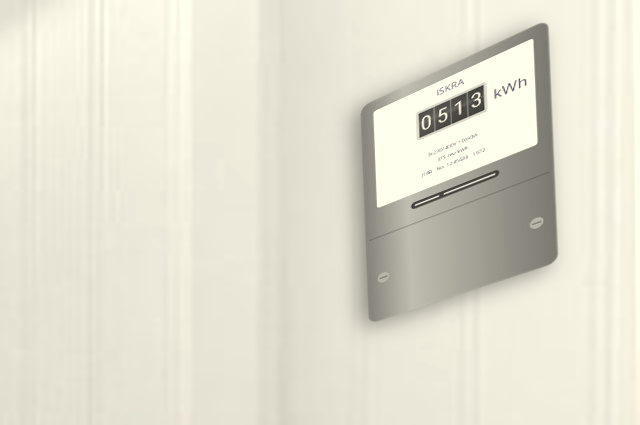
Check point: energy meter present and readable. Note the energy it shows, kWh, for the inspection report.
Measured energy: 513 kWh
